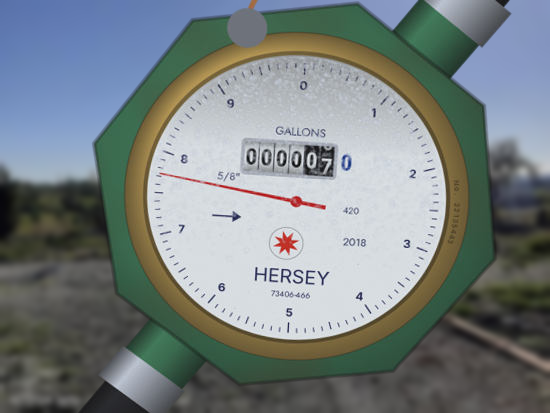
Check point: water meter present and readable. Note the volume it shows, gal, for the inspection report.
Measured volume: 67.7 gal
